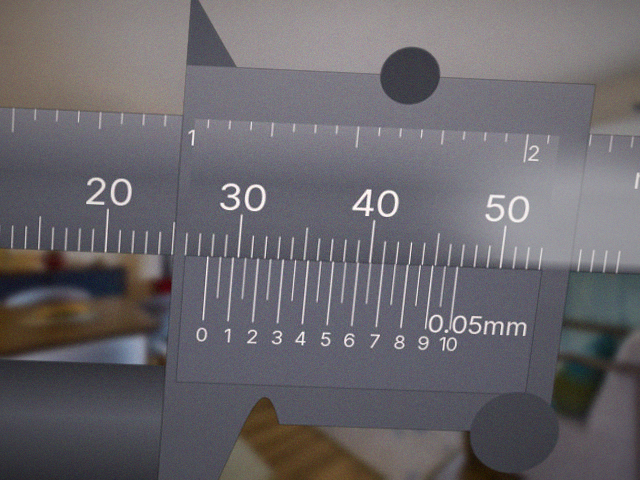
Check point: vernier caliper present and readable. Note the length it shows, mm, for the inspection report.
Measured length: 27.7 mm
